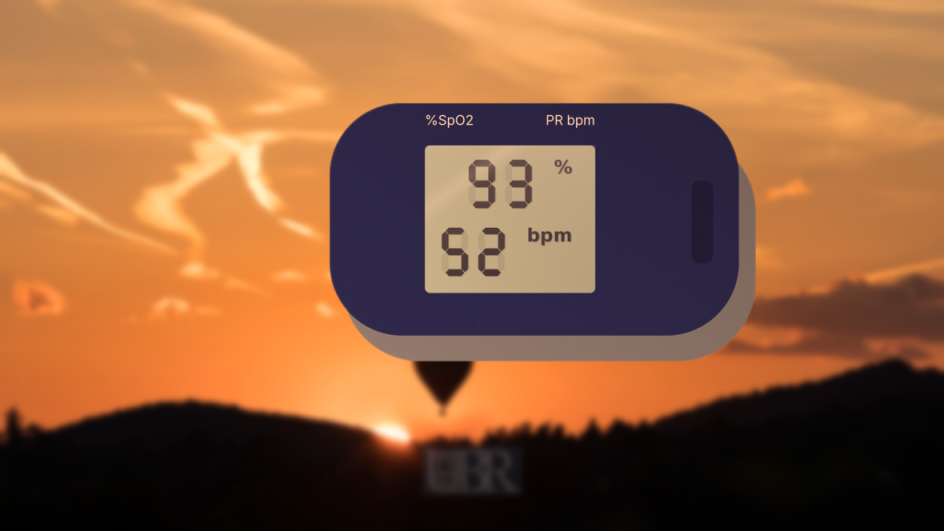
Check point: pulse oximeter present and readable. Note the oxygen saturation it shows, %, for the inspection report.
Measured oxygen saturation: 93 %
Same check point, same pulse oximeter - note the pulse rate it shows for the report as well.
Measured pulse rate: 52 bpm
